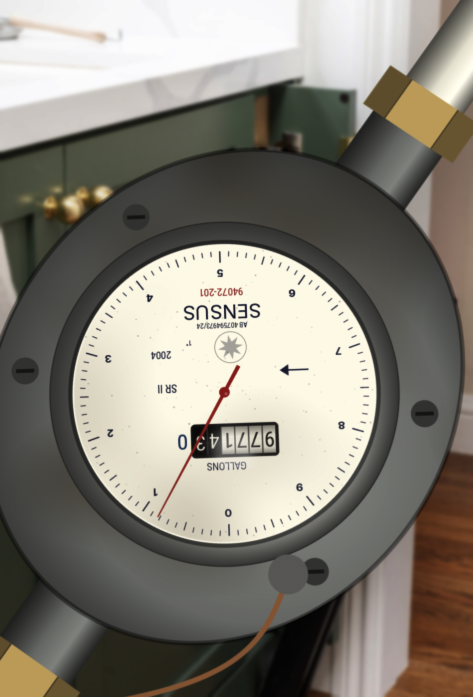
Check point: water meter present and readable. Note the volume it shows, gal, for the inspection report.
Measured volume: 9771430.8 gal
